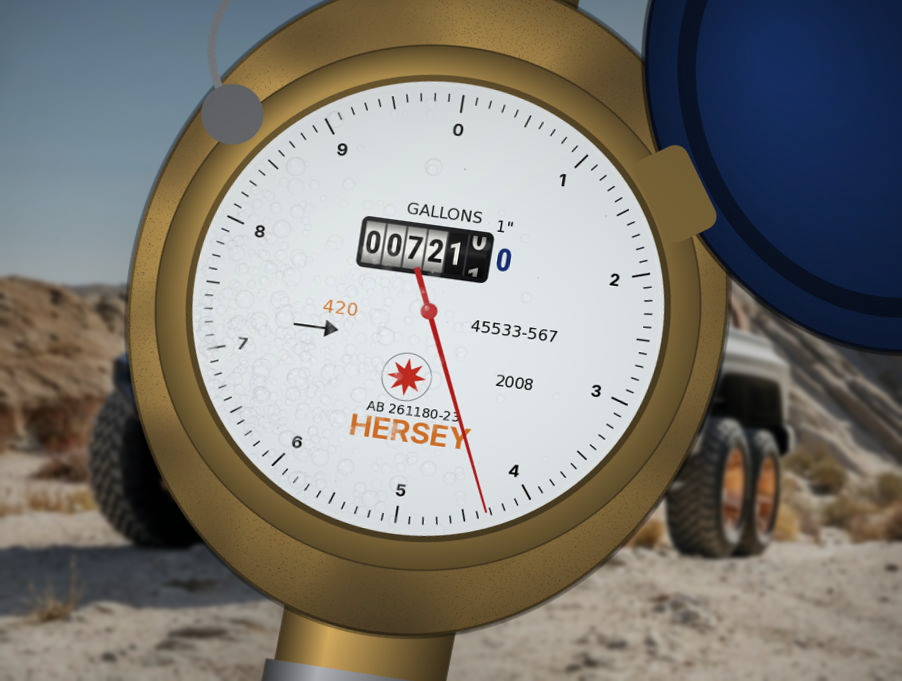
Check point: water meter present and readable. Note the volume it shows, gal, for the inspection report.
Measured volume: 72104.3 gal
